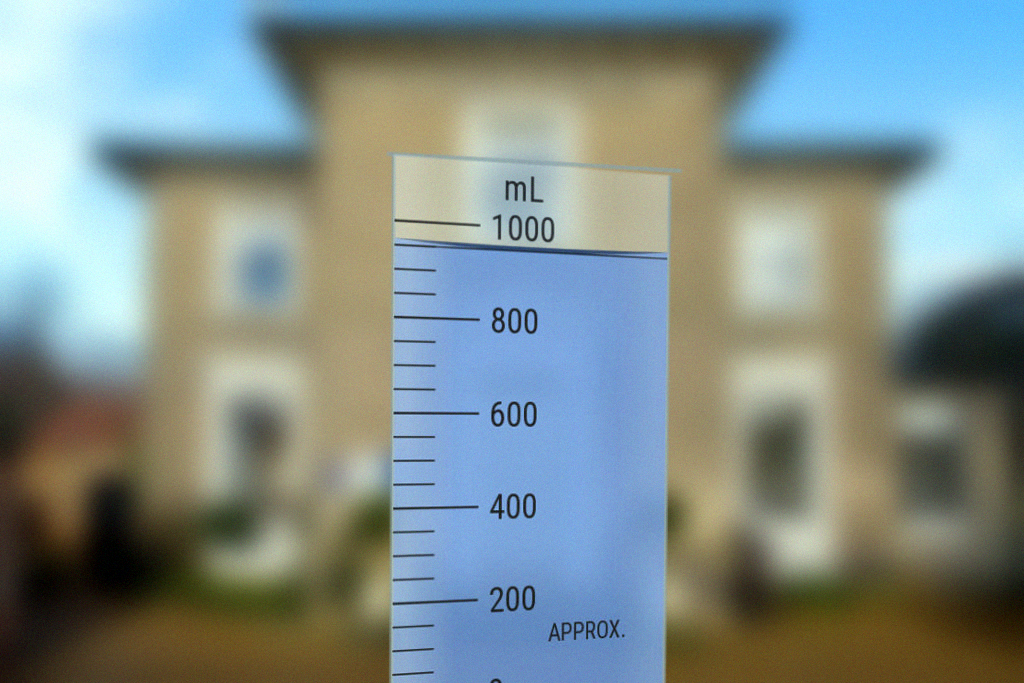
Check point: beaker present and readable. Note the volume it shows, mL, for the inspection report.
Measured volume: 950 mL
